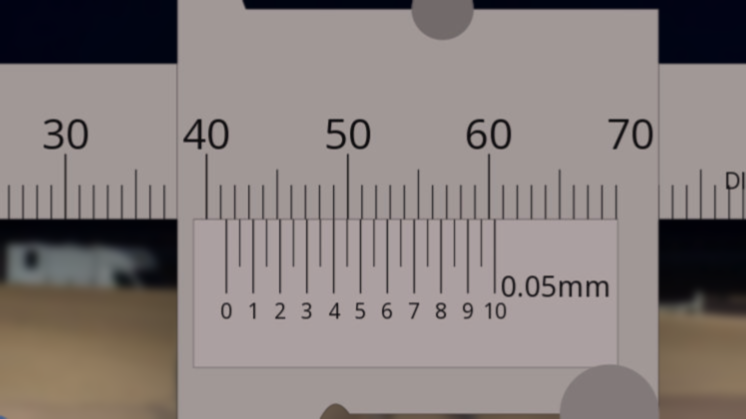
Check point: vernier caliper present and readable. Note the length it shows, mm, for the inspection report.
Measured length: 41.4 mm
